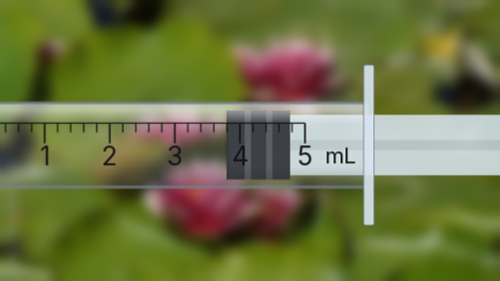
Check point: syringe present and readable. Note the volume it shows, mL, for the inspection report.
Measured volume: 3.8 mL
